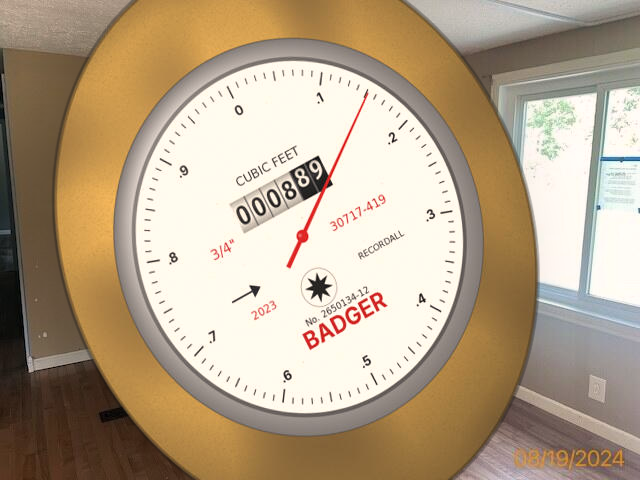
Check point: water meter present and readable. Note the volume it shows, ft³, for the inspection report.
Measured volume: 889.15 ft³
